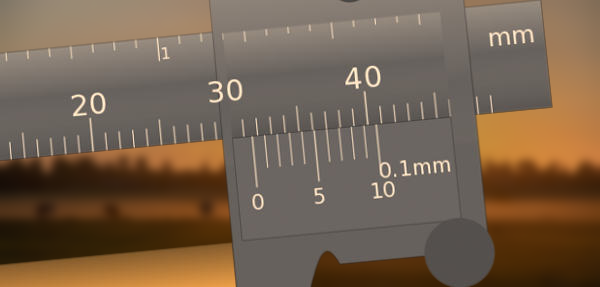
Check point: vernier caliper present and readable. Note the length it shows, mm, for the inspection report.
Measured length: 31.6 mm
